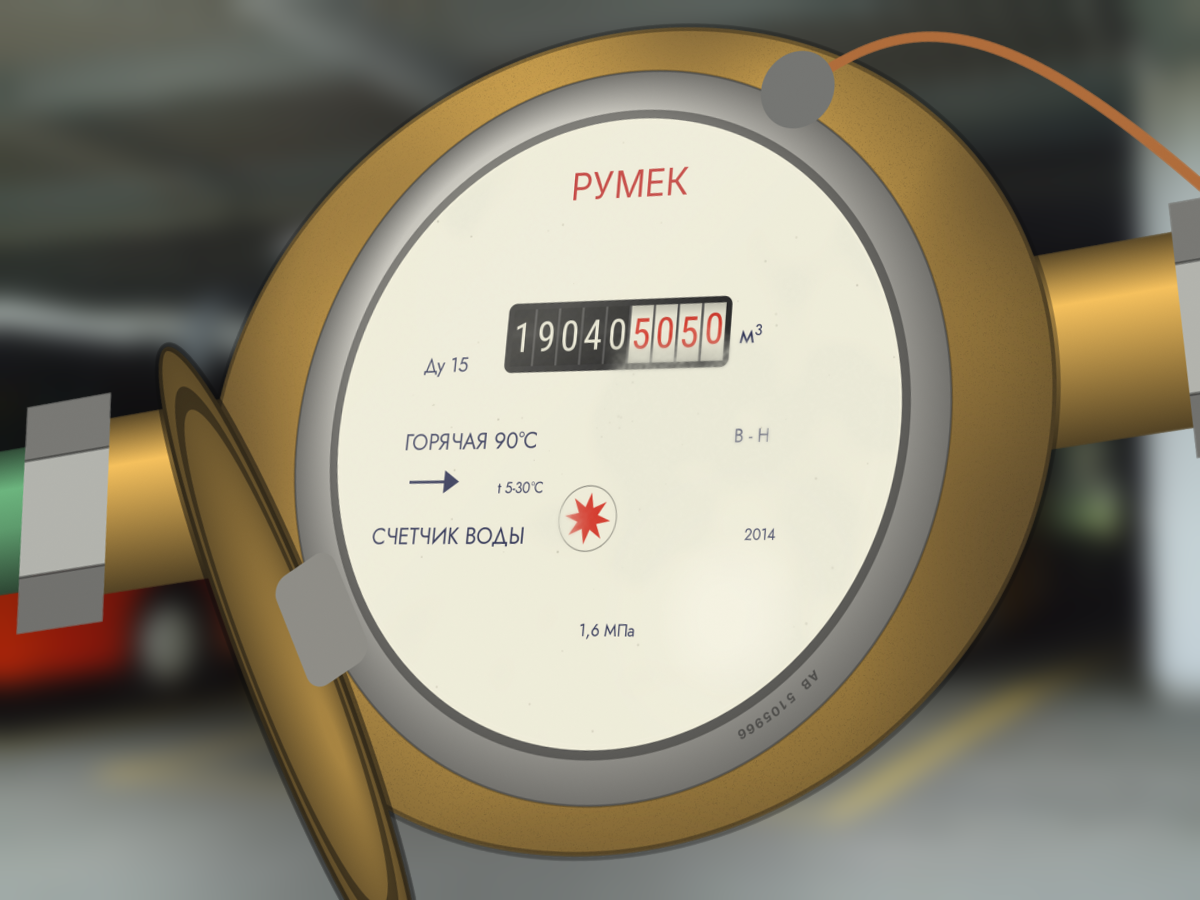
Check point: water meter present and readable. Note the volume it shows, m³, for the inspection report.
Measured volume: 19040.5050 m³
